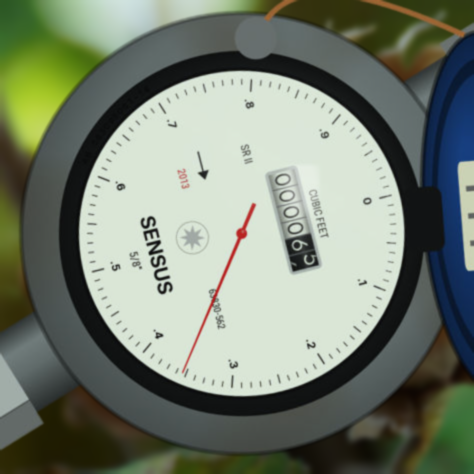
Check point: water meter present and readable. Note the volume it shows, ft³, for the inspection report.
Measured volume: 65.35 ft³
